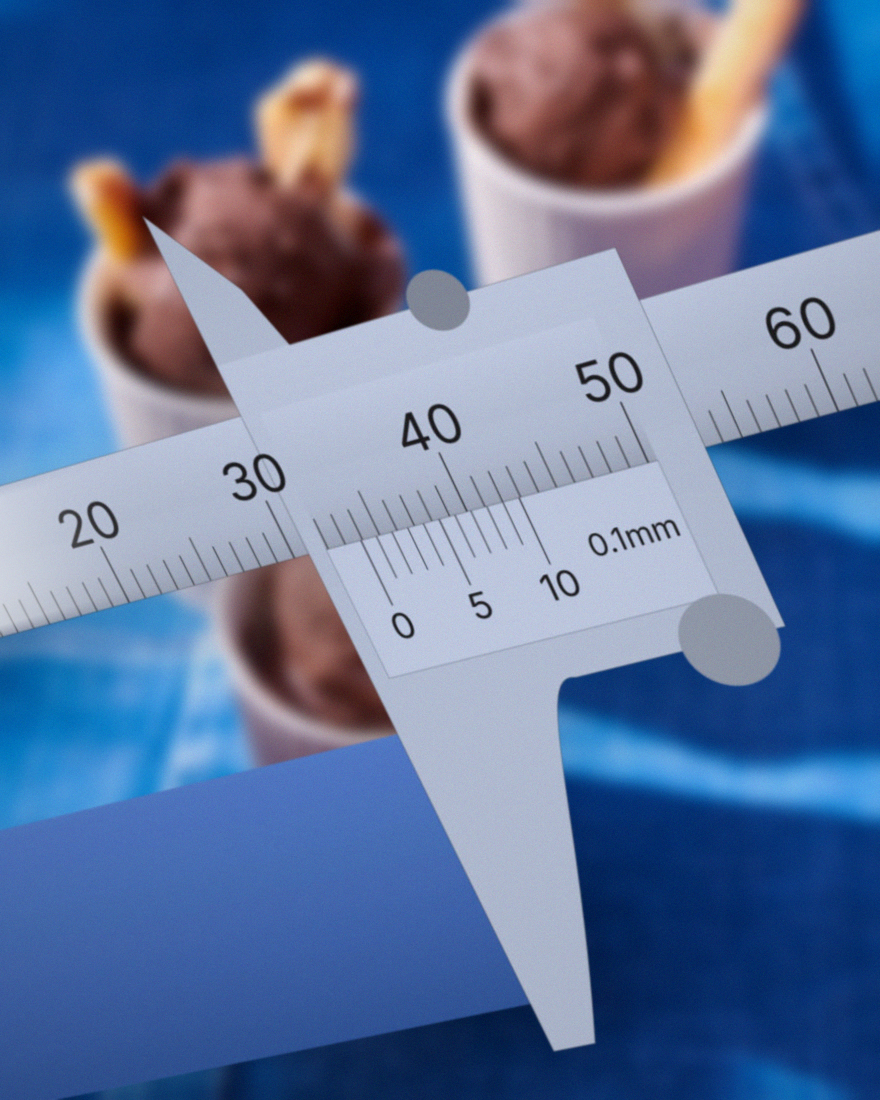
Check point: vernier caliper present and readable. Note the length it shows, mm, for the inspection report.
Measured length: 33.9 mm
